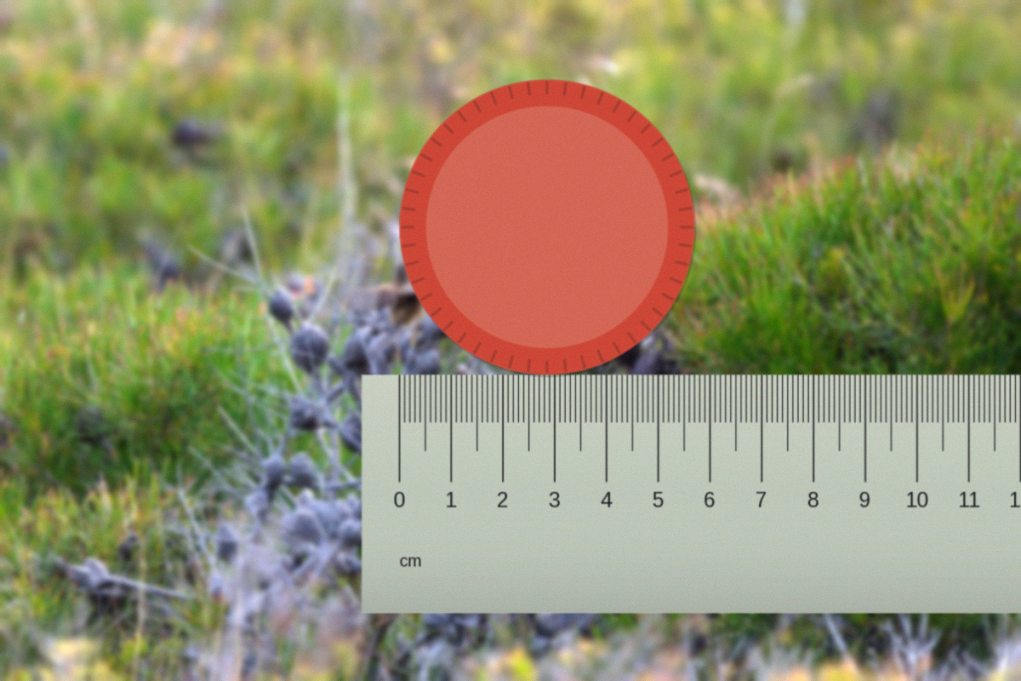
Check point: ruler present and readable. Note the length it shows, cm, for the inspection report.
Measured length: 5.7 cm
